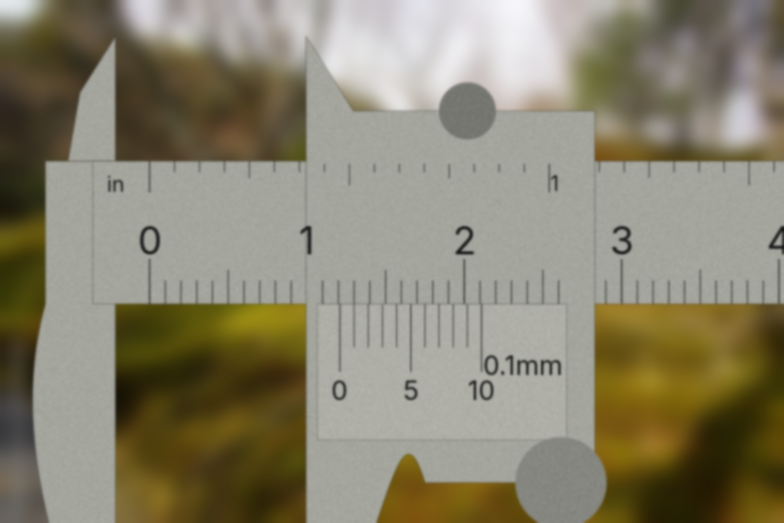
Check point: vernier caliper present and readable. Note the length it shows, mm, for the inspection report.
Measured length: 12.1 mm
